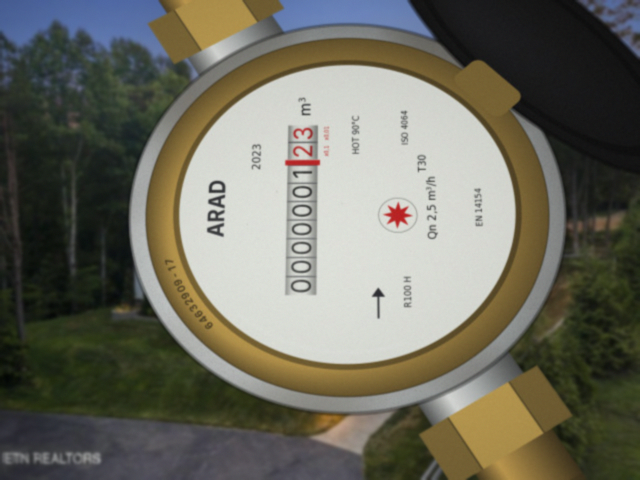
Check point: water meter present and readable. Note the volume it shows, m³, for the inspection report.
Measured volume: 1.23 m³
